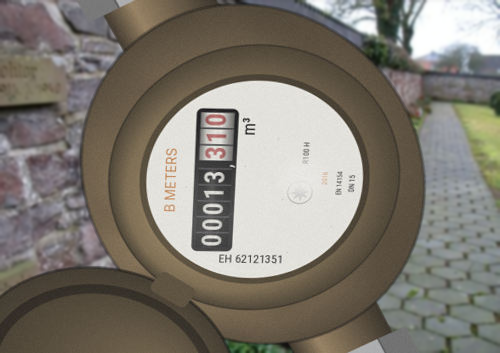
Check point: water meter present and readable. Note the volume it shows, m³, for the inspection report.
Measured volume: 13.310 m³
